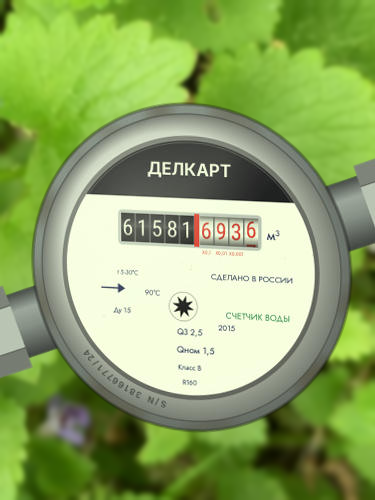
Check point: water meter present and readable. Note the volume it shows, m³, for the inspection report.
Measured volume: 61581.6936 m³
